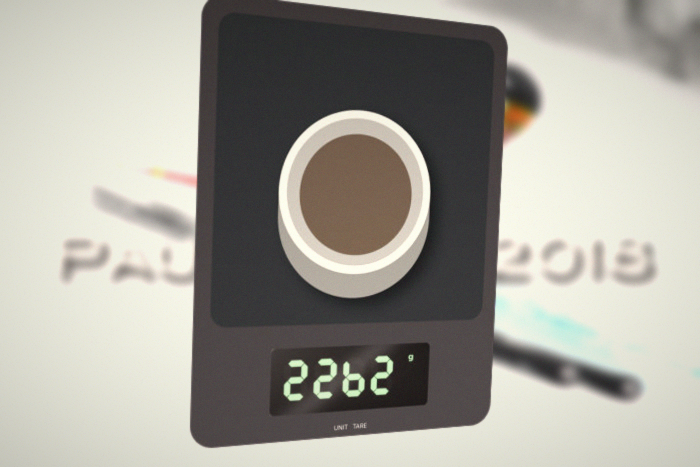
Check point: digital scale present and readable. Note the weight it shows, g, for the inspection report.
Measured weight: 2262 g
